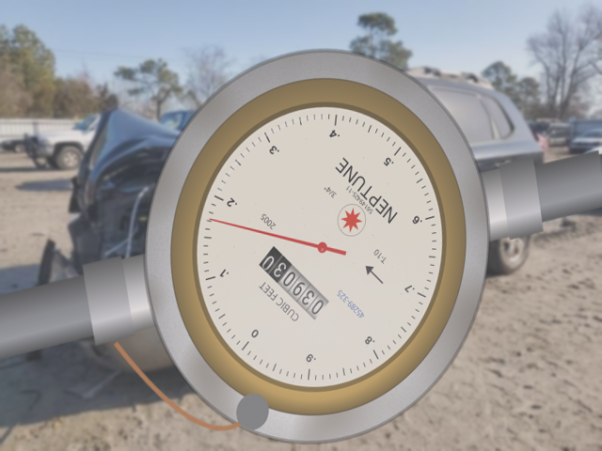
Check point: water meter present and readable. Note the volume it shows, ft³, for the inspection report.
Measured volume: 39030.17 ft³
